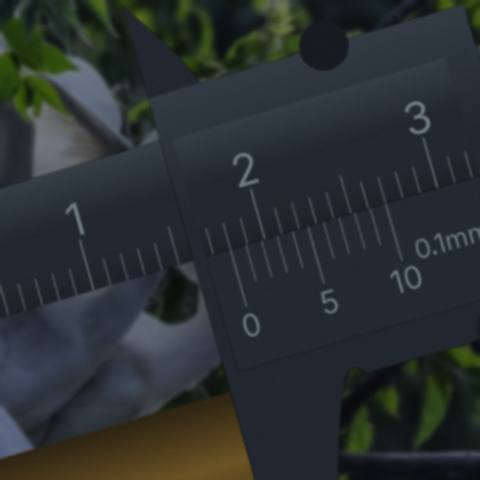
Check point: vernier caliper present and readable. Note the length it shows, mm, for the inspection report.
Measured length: 18.0 mm
